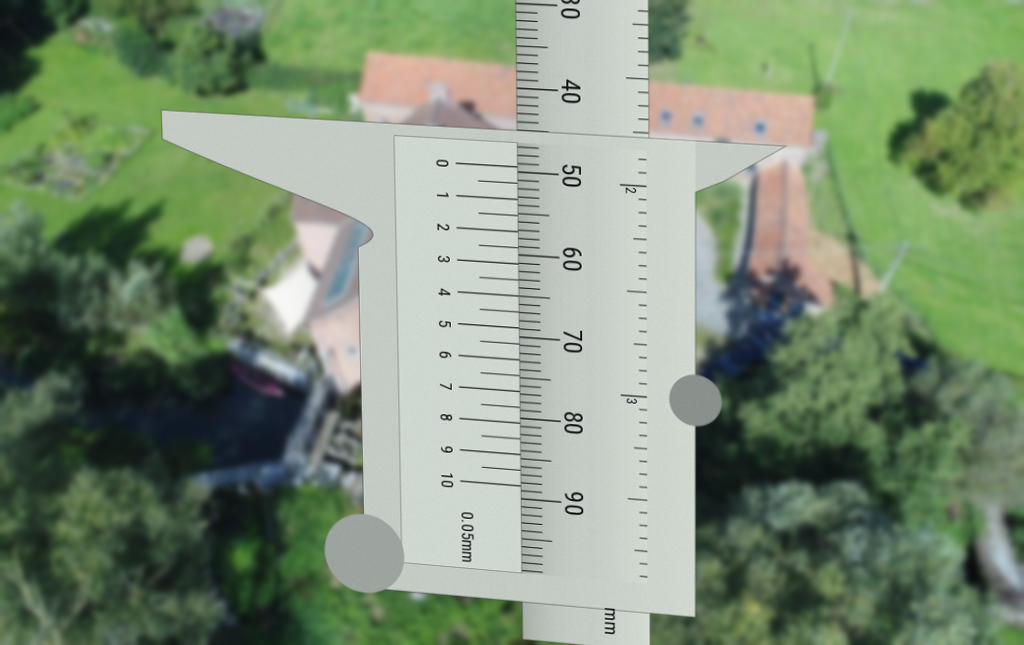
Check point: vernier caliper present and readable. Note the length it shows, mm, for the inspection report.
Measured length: 49.4 mm
